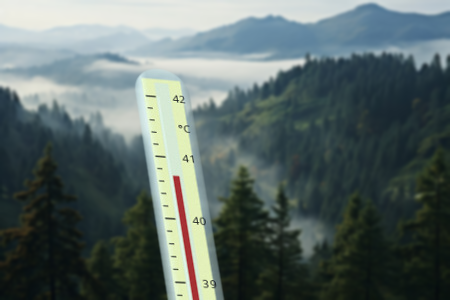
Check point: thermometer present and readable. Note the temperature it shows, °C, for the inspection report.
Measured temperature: 40.7 °C
